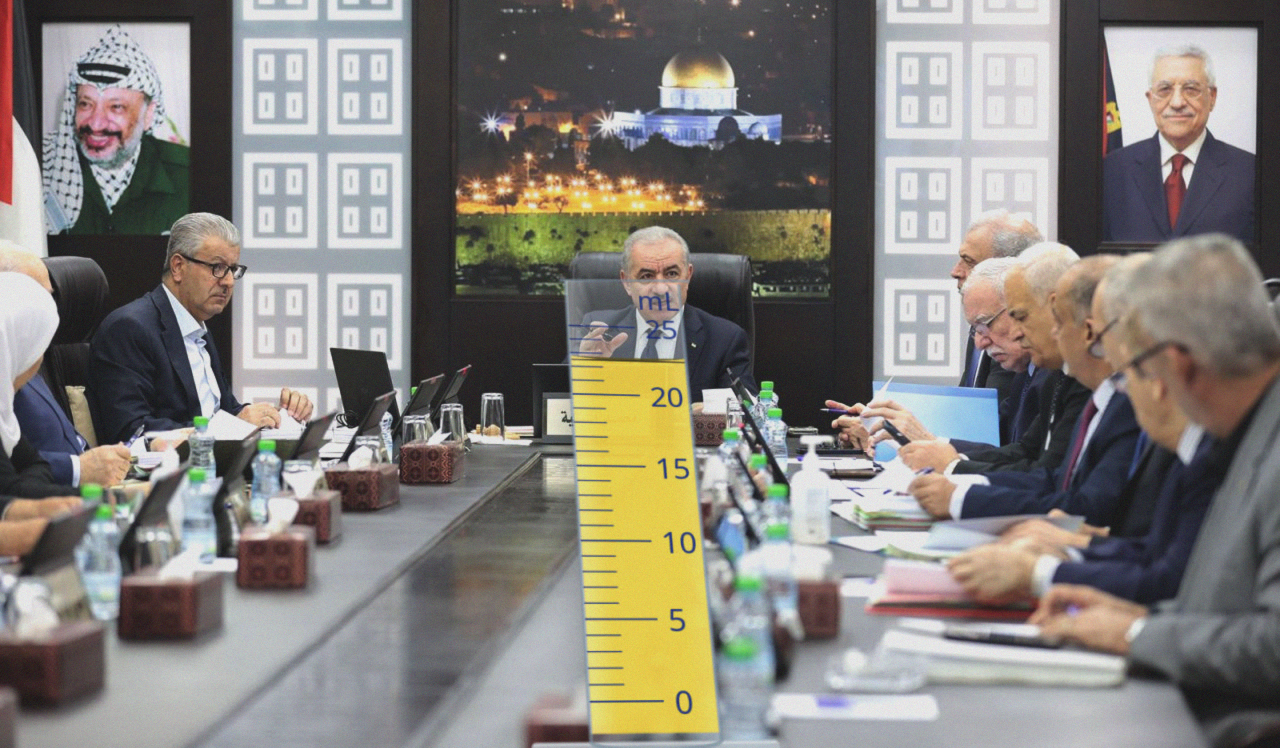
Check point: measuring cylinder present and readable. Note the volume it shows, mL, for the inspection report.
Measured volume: 22.5 mL
